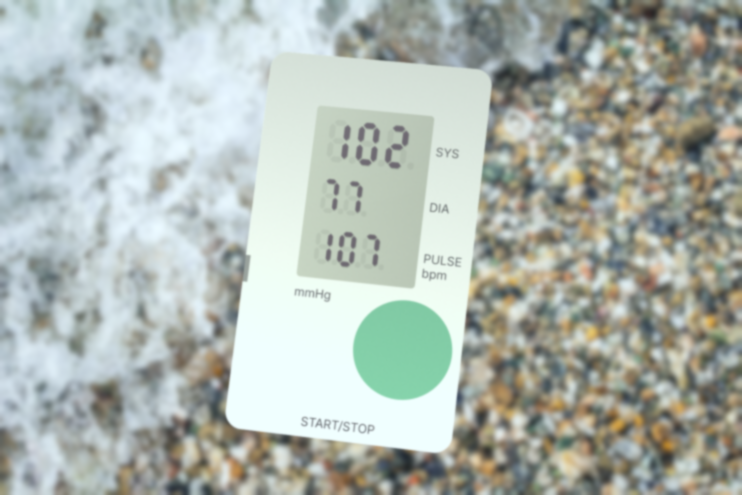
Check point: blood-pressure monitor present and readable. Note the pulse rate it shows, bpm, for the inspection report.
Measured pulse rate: 107 bpm
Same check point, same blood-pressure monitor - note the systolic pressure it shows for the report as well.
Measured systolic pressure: 102 mmHg
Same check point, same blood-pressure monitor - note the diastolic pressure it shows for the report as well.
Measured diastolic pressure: 77 mmHg
